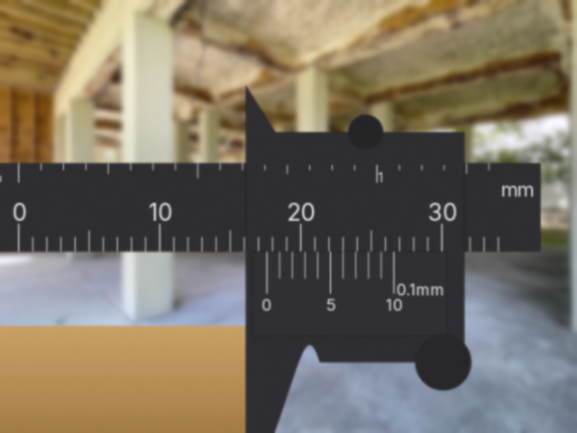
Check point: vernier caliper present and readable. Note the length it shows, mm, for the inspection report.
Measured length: 17.6 mm
